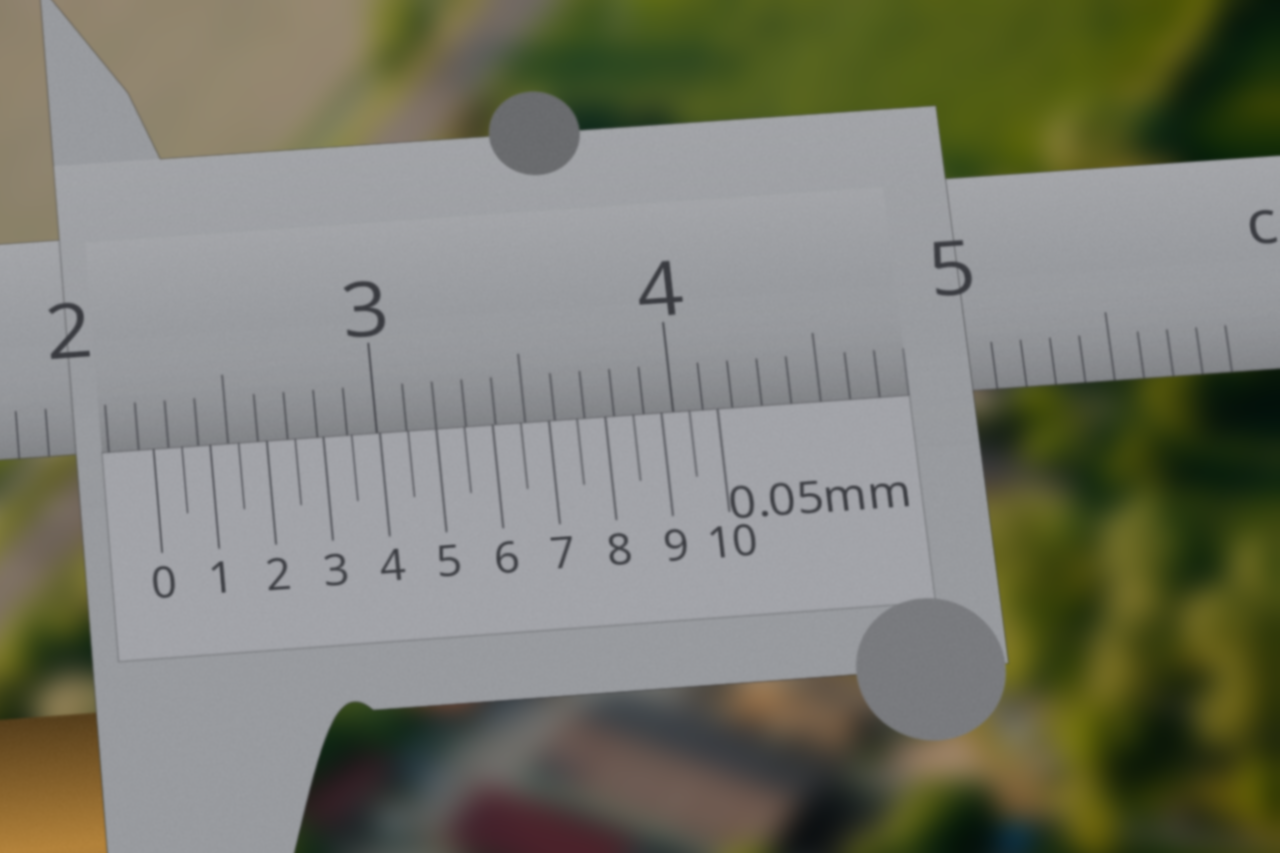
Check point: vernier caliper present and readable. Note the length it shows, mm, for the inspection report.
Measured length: 22.5 mm
